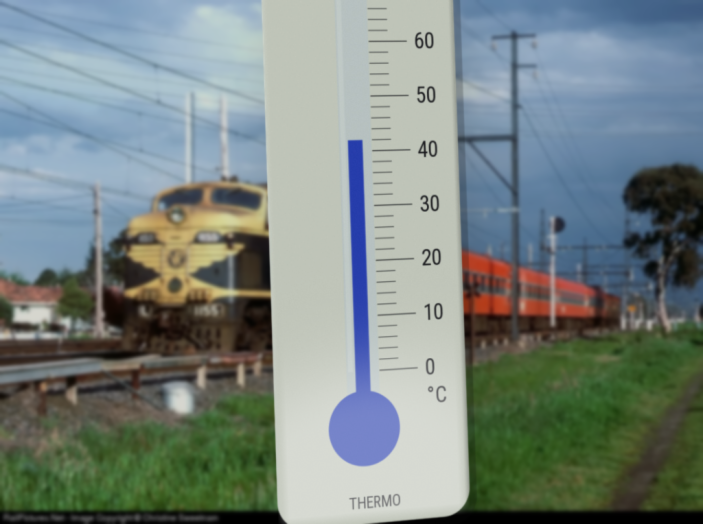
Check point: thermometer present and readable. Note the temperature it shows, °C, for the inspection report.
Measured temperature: 42 °C
